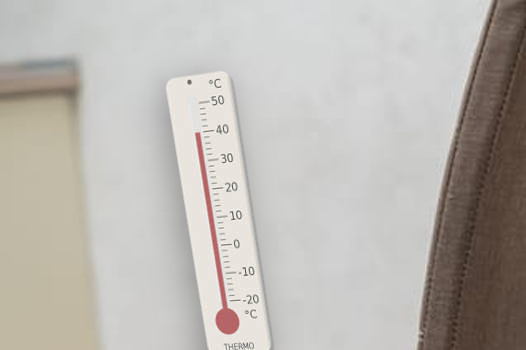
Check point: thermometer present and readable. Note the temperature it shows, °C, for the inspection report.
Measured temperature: 40 °C
